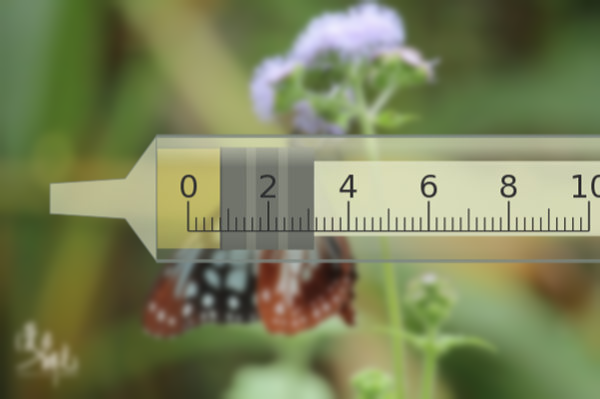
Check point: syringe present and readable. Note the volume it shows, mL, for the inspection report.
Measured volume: 0.8 mL
